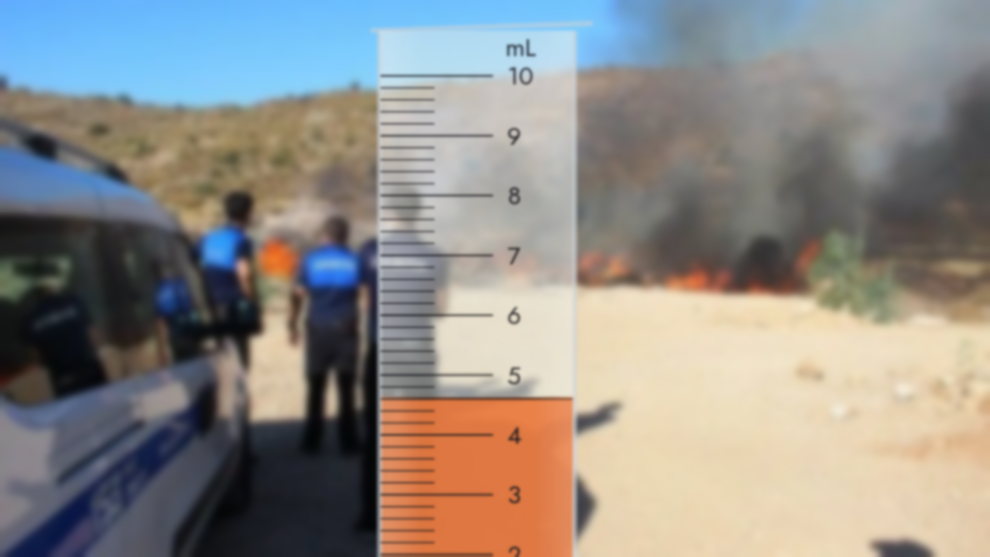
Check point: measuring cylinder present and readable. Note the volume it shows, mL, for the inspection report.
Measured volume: 4.6 mL
